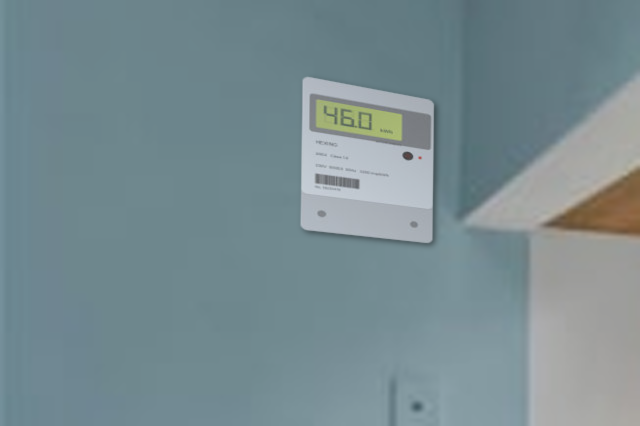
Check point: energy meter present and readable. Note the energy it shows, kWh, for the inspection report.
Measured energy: 46.0 kWh
